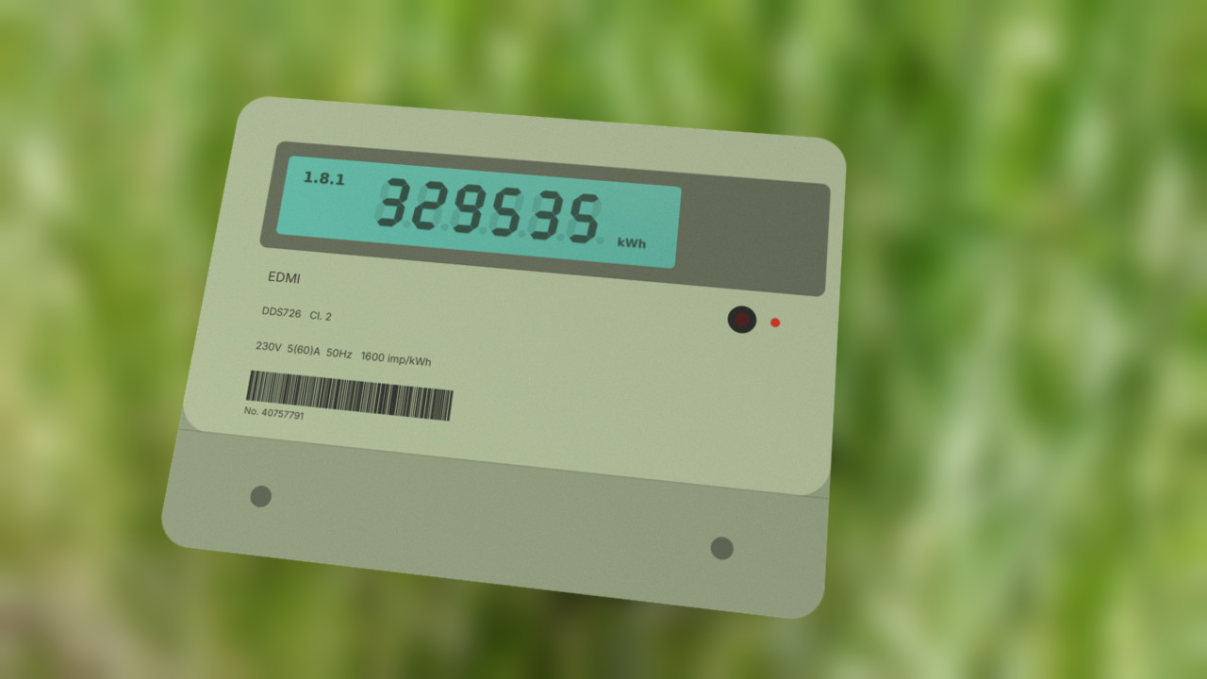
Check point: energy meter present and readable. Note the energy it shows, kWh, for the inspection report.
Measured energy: 329535 kWh
